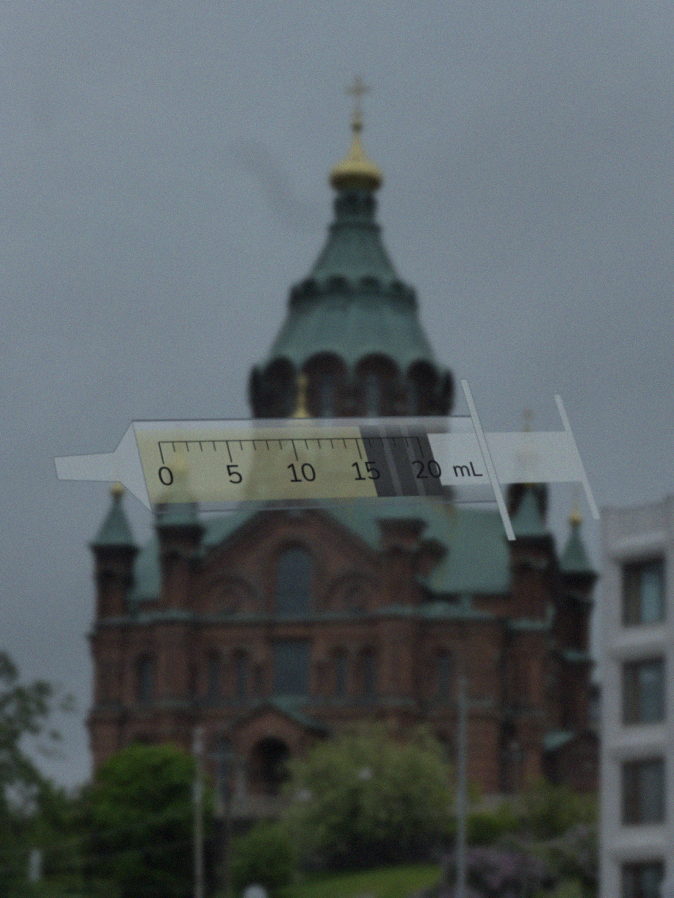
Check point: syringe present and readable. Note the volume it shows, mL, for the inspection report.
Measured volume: 15.5 mL
